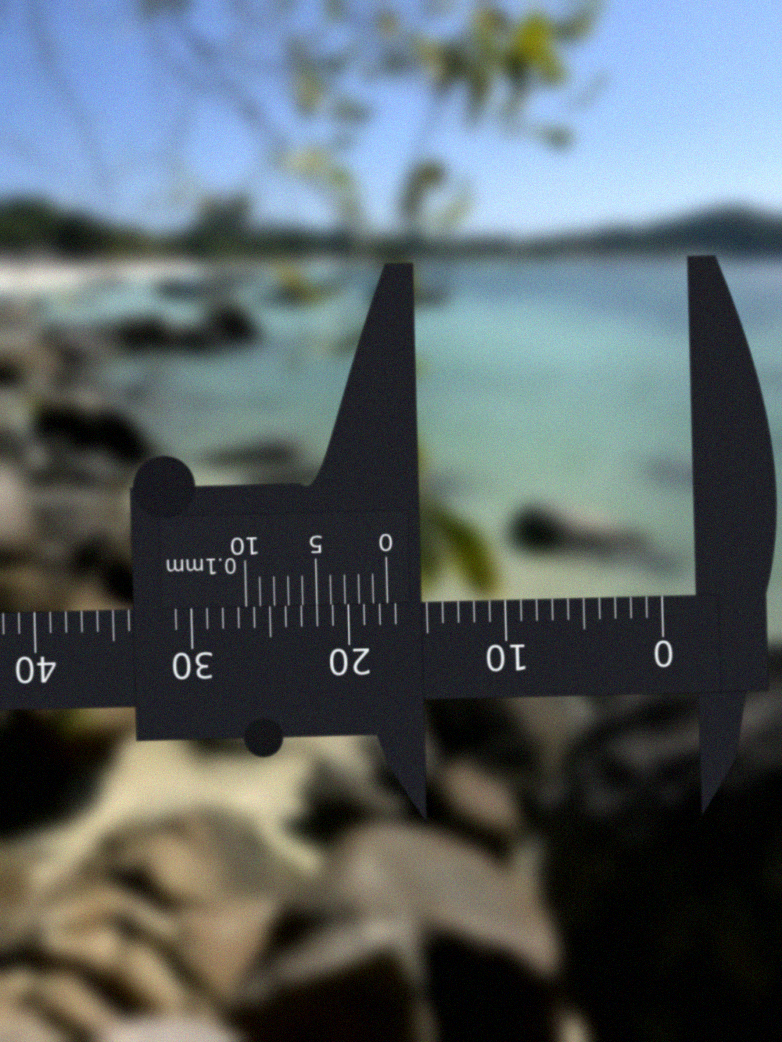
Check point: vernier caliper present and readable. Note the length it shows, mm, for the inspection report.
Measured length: 17.5 mm
